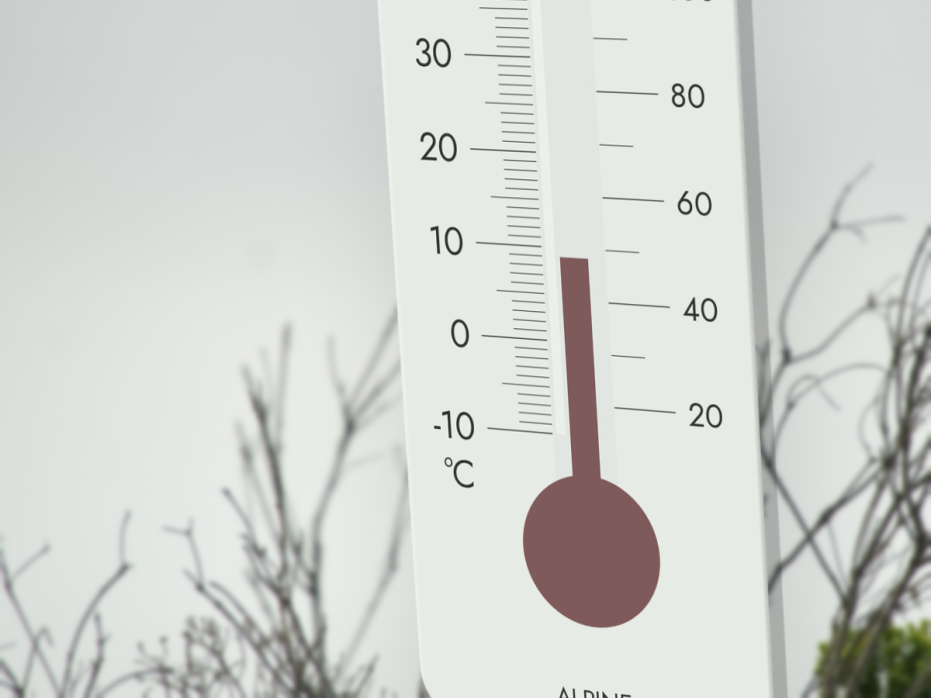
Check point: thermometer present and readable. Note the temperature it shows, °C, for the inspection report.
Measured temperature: 9 °C
